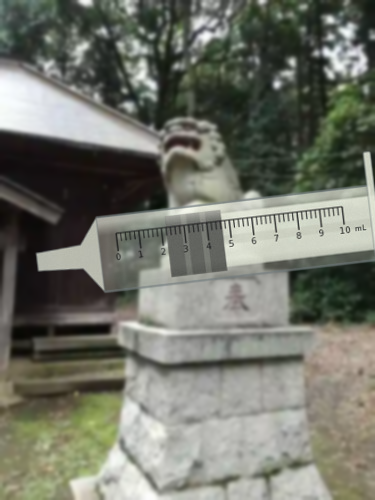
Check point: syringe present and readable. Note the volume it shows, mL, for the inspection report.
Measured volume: 2.2 mL
